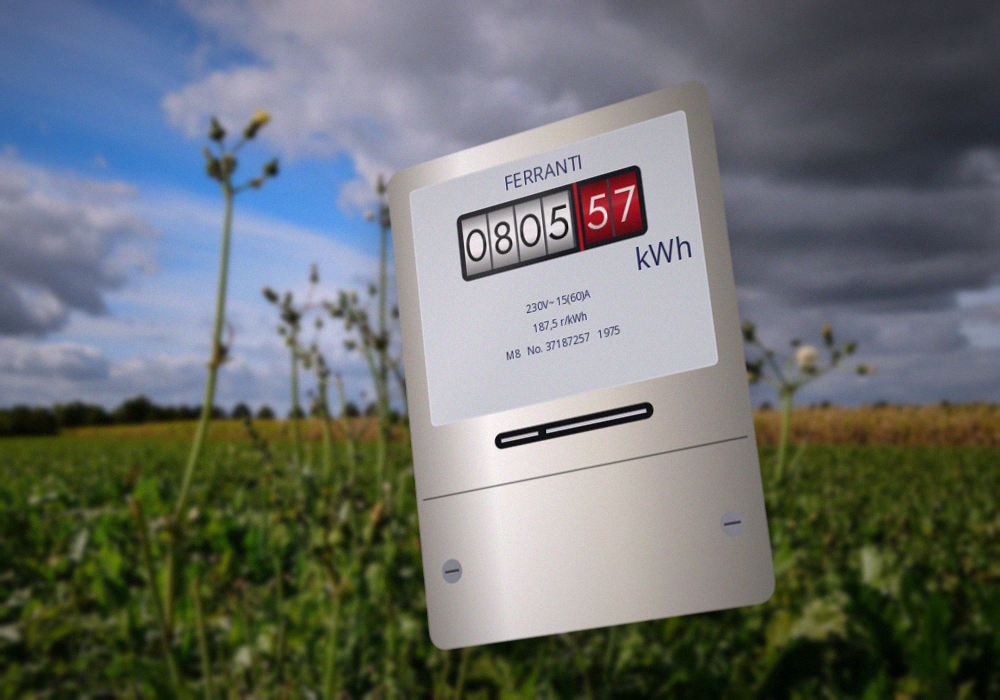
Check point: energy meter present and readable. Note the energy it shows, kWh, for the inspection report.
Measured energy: 805.57 kWh
